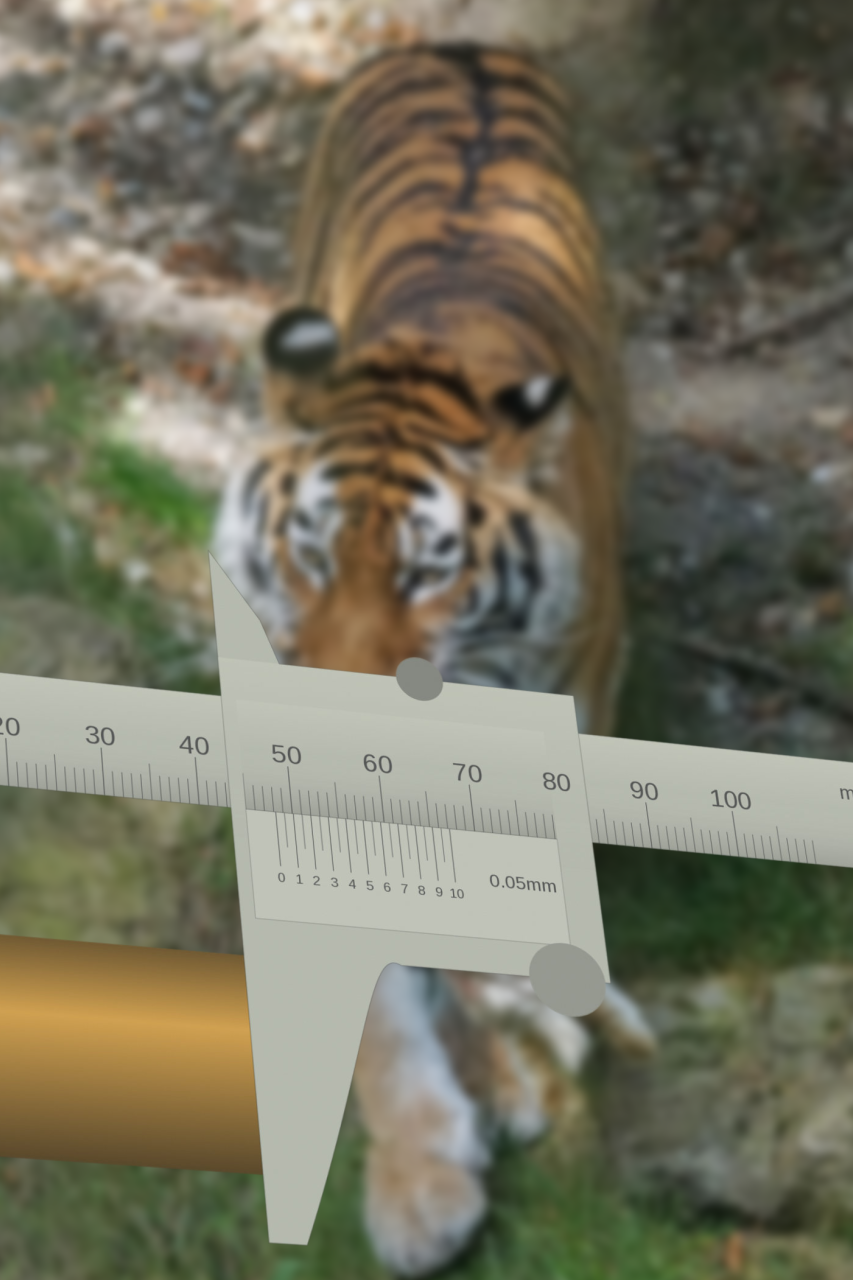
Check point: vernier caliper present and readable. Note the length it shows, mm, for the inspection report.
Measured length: 48.2 mm
